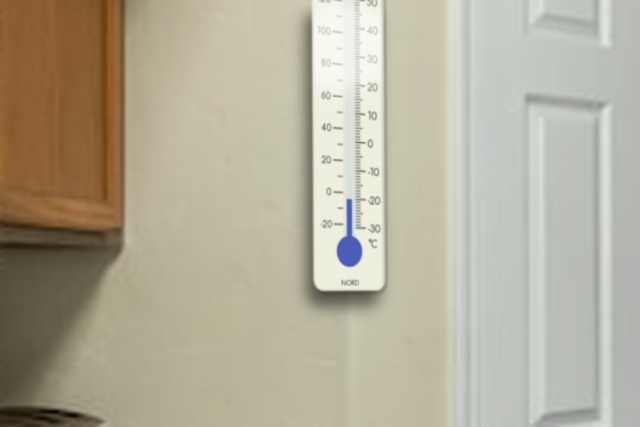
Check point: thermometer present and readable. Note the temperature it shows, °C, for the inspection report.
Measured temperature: -20 °C
